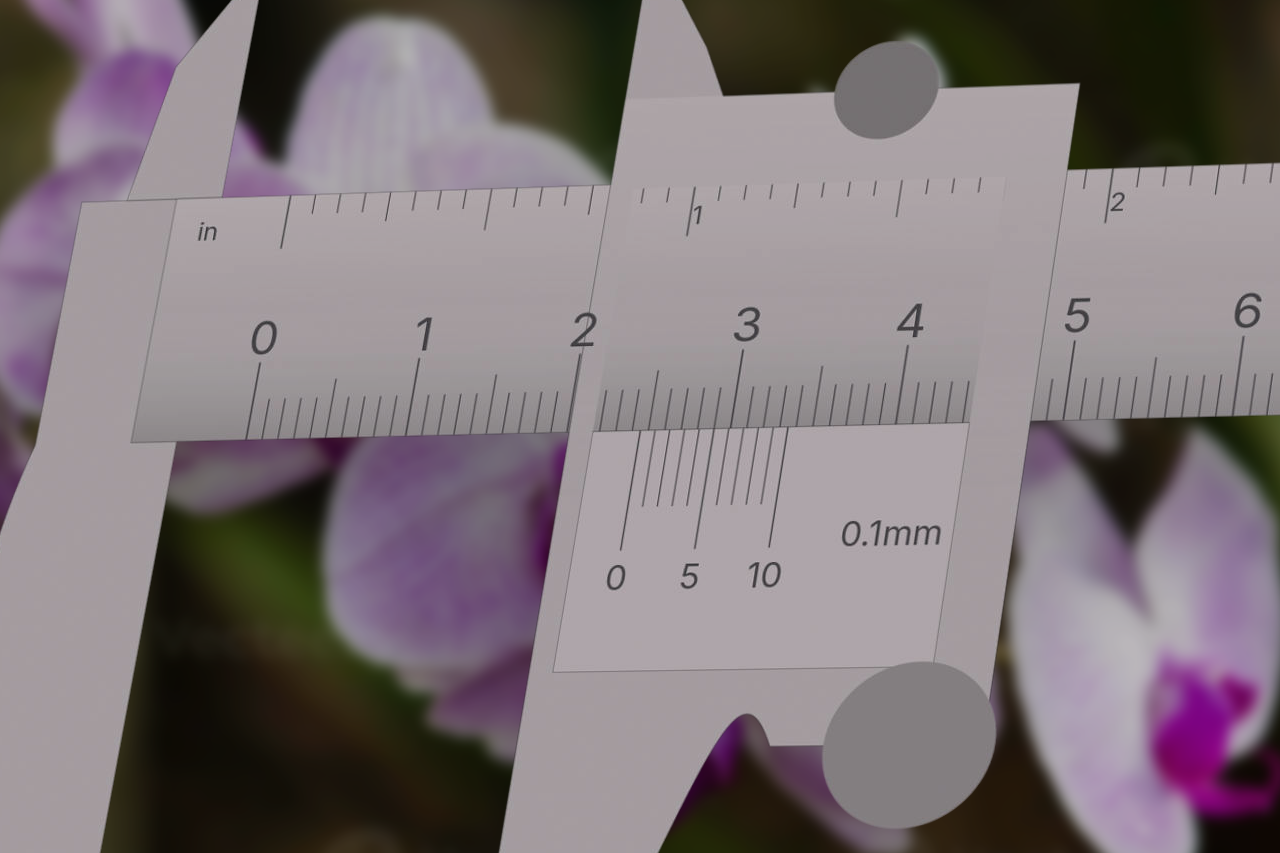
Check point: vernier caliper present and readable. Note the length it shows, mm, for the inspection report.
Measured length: 24.5 mm
